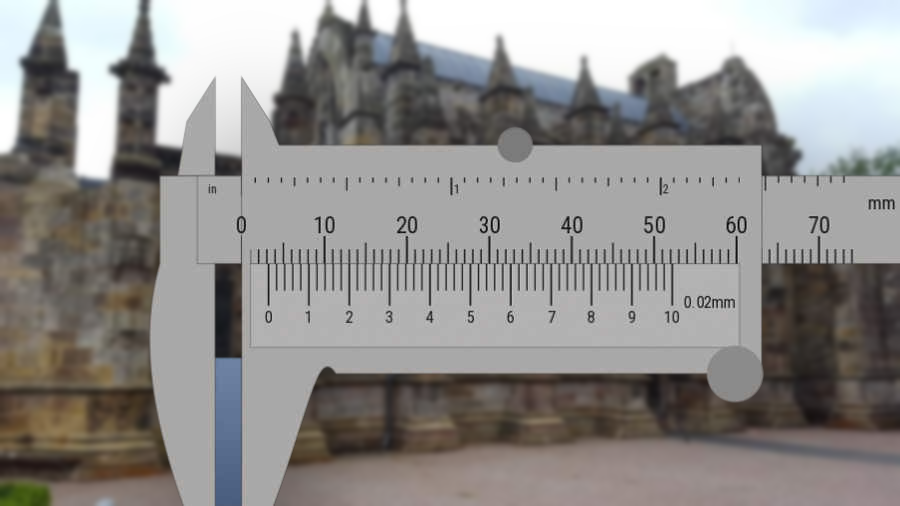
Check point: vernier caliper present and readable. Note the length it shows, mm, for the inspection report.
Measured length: 3.2 mm
